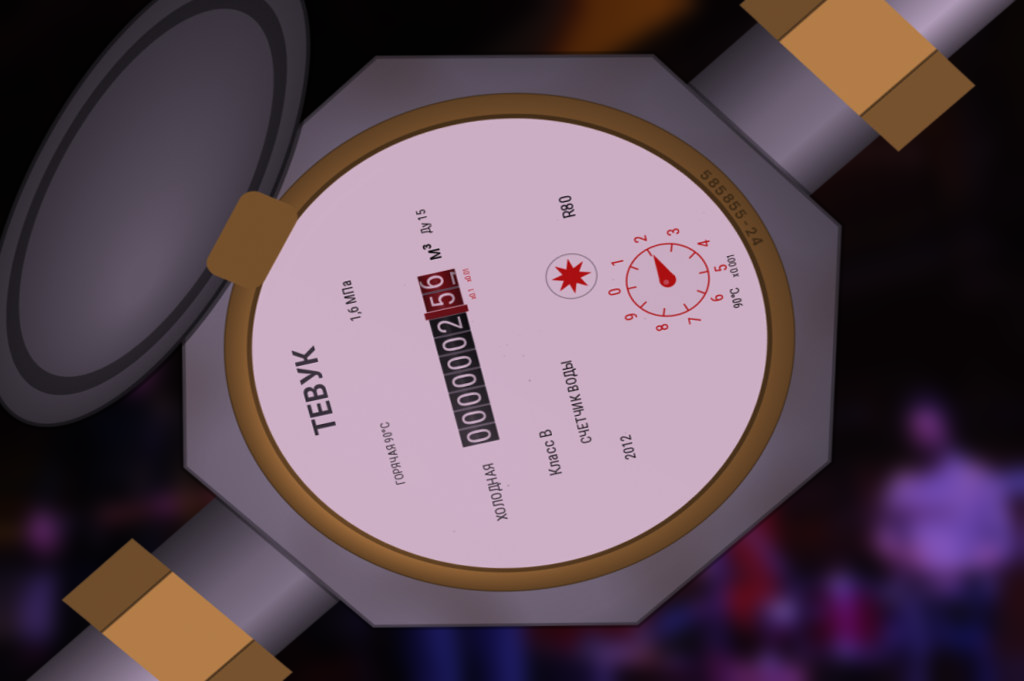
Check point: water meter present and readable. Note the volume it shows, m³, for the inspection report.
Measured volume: 2.562 m³
